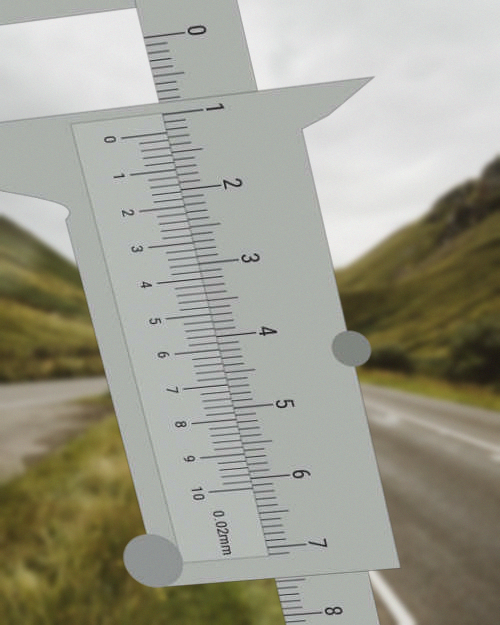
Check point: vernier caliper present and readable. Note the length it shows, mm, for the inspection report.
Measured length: 12.4 mm
